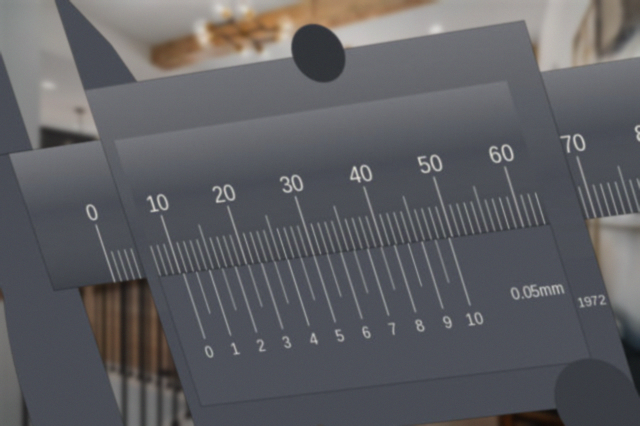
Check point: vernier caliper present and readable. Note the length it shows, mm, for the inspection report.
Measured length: 10.5 mm
